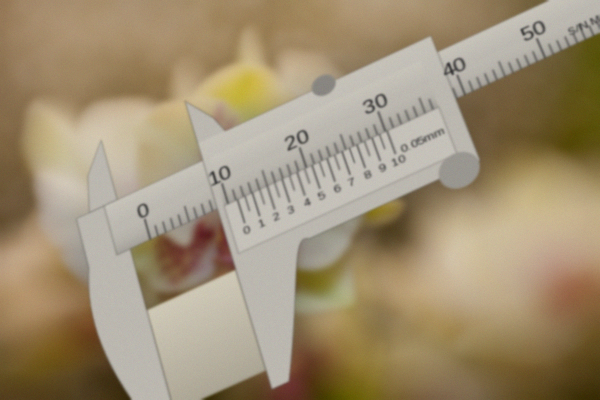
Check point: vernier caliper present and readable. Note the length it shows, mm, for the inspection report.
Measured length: 11.2 mm
